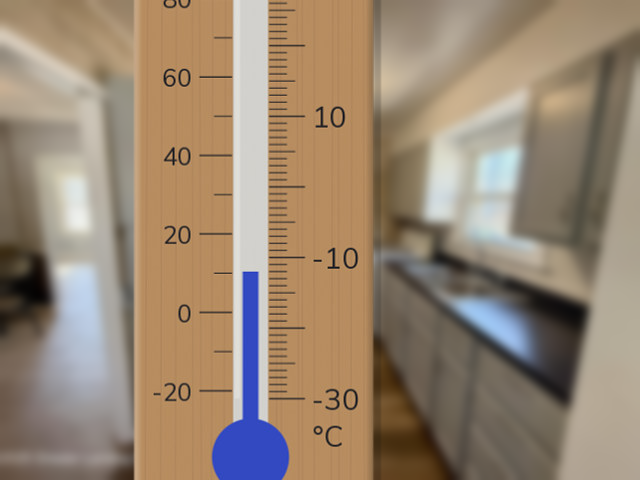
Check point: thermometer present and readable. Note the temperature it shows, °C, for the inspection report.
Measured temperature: -12 °C
